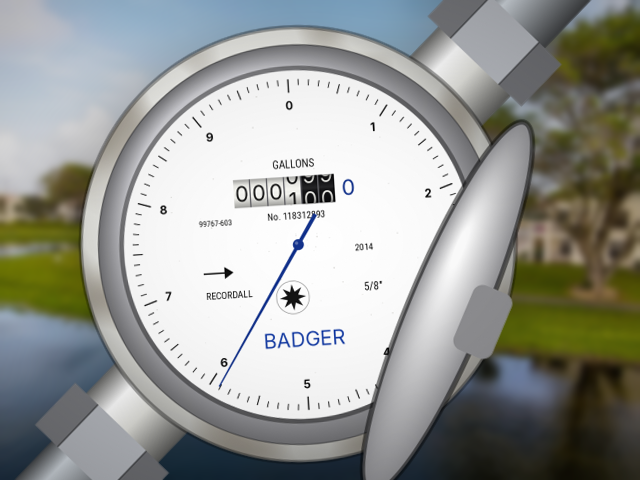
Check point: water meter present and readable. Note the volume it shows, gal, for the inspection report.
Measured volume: 995.9 gal
